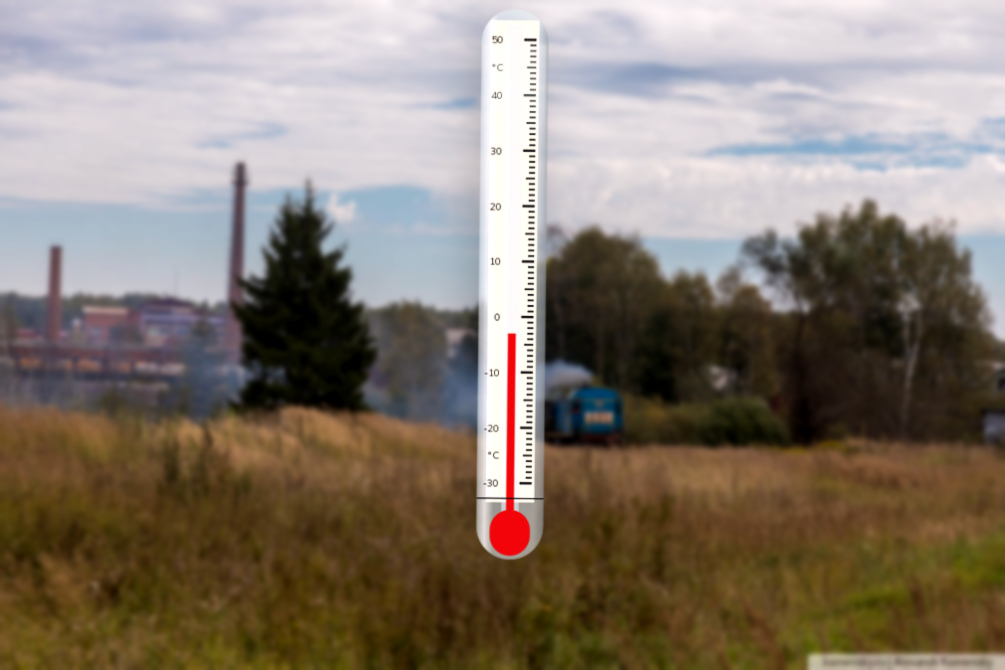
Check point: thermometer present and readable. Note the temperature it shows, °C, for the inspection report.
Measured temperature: -3 °C
